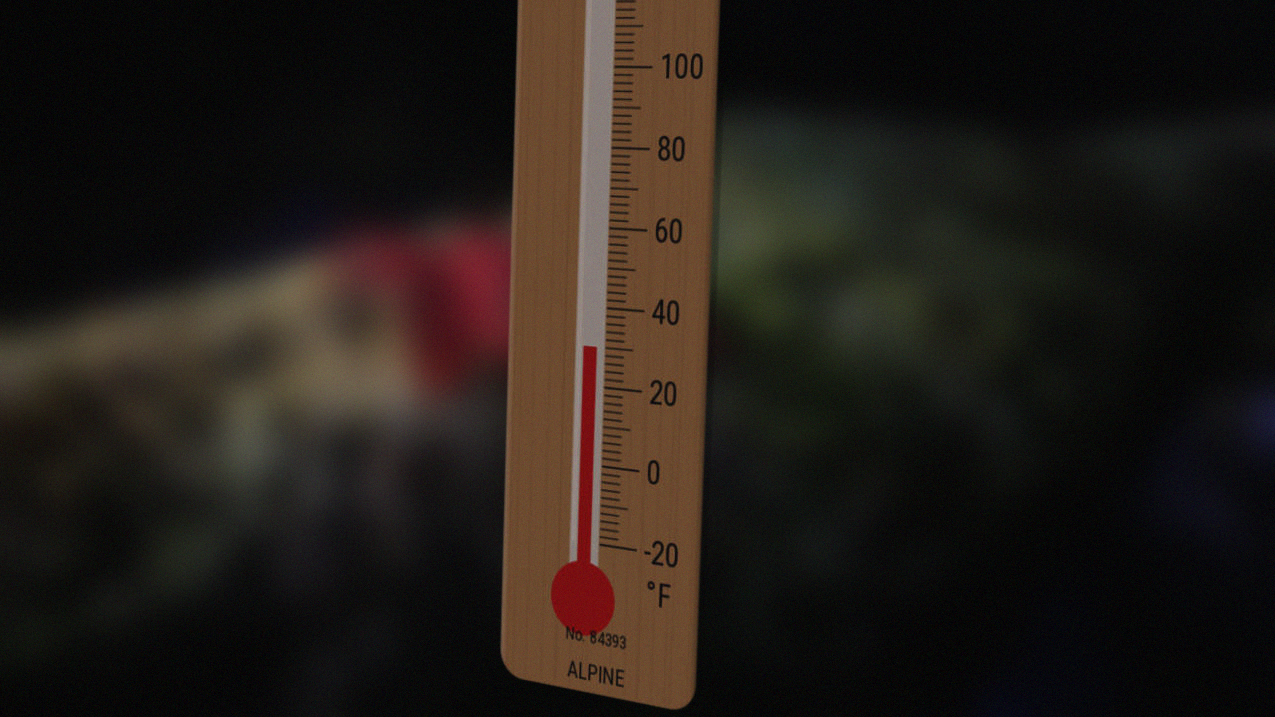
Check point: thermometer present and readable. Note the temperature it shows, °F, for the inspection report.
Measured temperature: 30 °F
